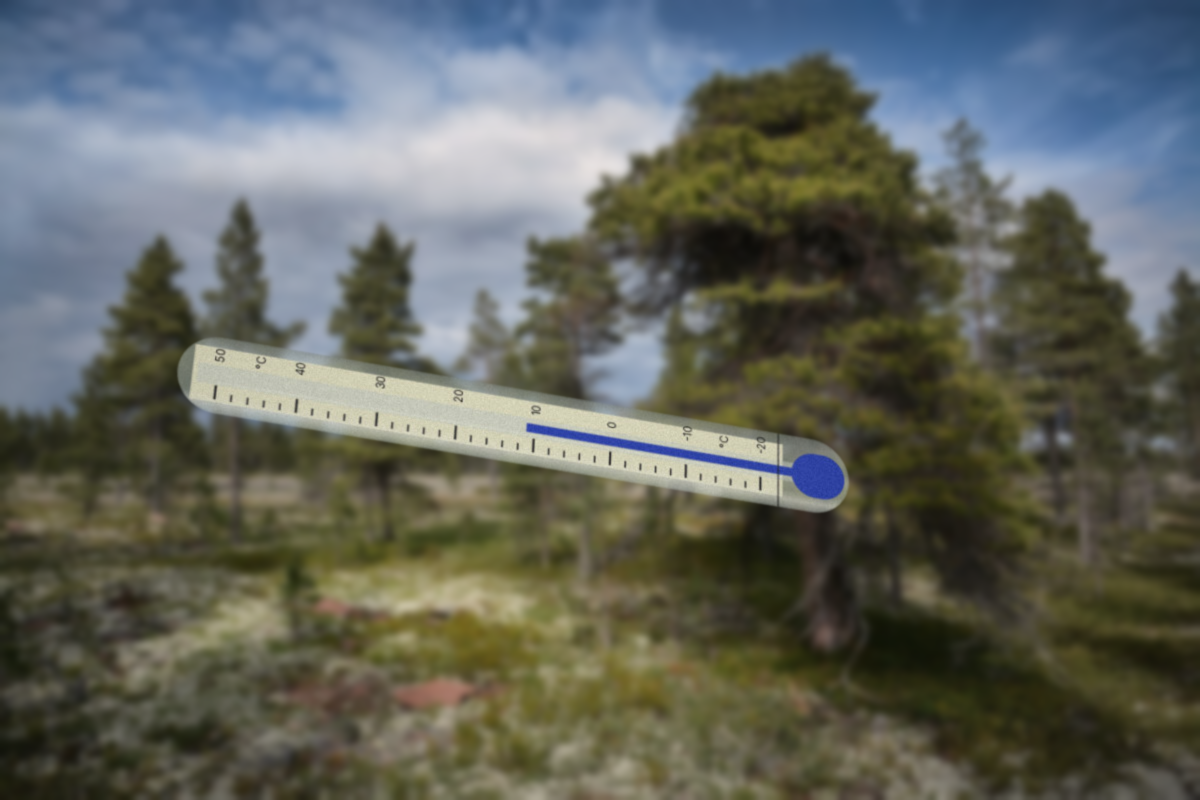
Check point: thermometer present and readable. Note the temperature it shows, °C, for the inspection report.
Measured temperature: 11 °C
